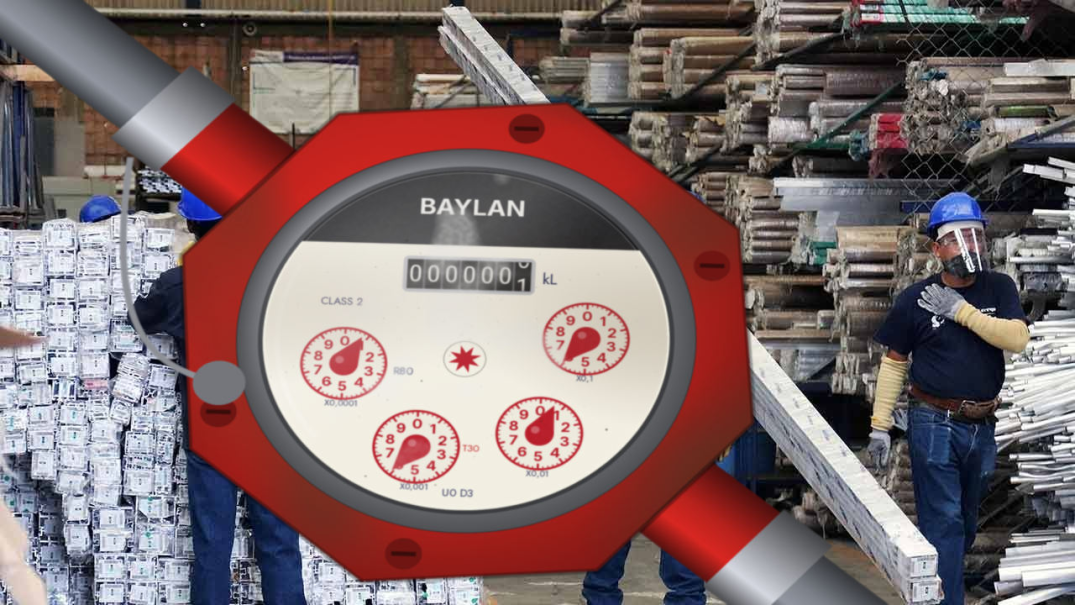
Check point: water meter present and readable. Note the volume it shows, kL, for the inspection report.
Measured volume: 0.6060 kL
